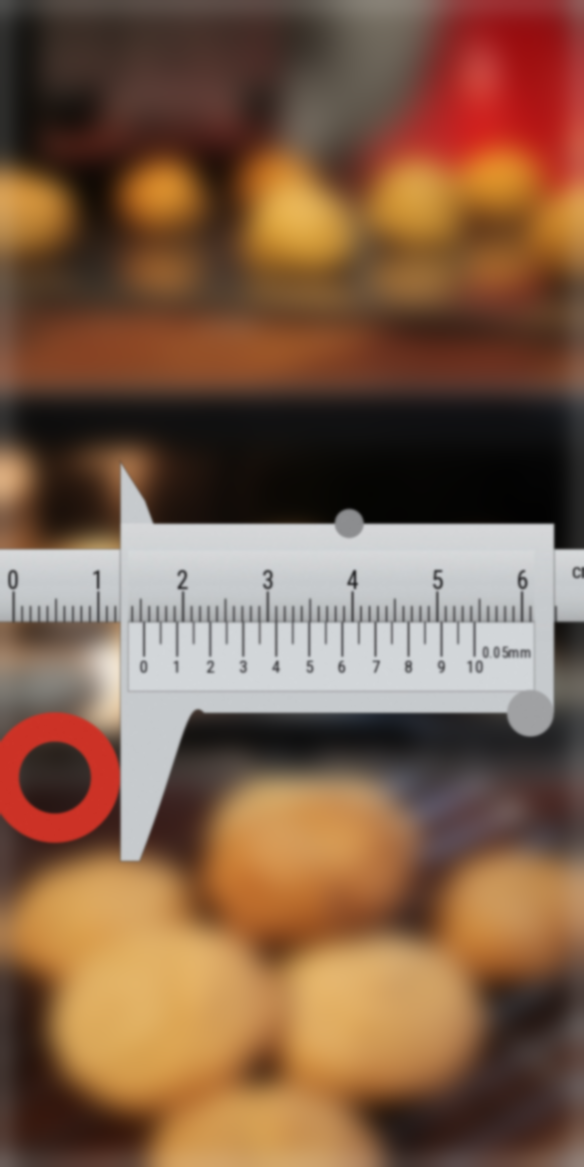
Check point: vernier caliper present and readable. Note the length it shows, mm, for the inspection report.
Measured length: 15.4 mm
